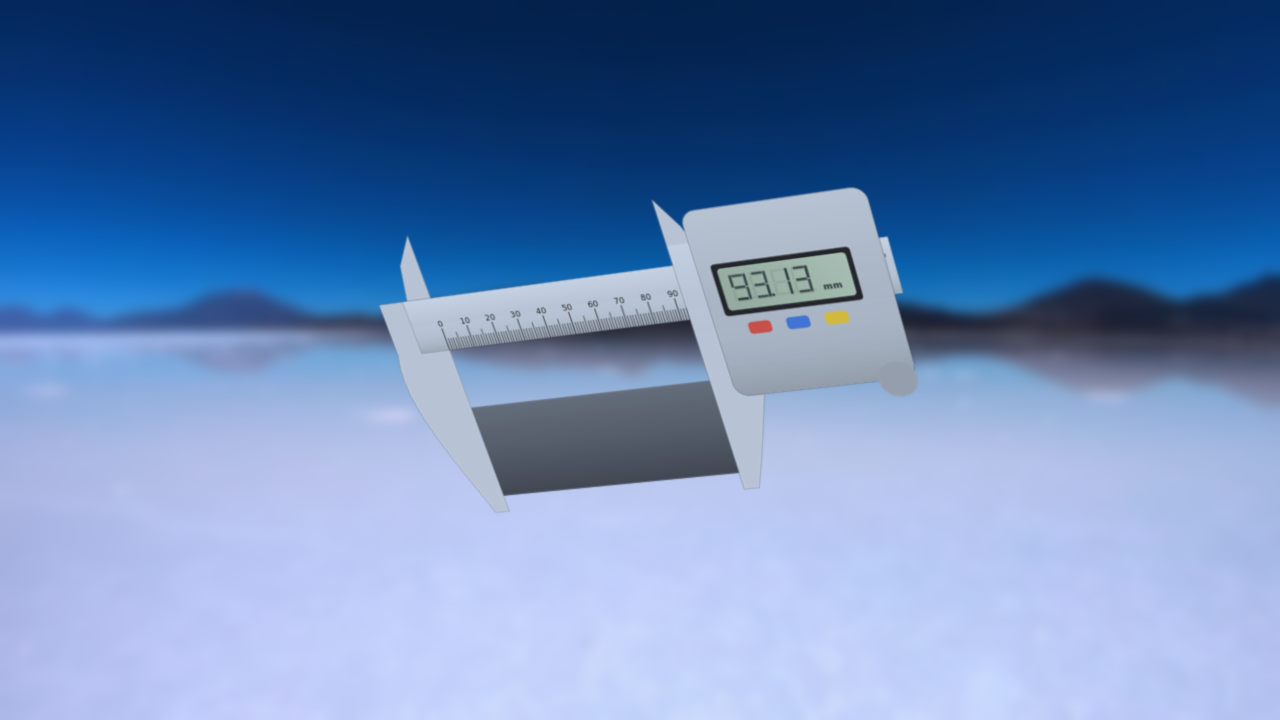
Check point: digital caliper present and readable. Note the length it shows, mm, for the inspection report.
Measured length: 93.13 mm
